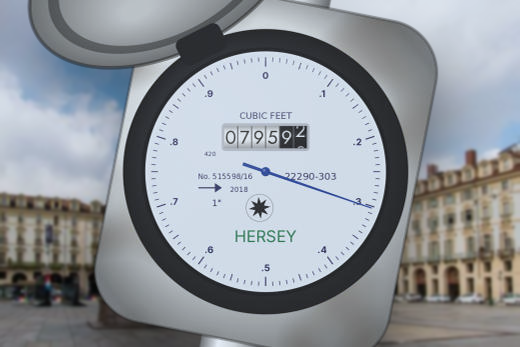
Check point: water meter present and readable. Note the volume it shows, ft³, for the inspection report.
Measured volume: 79592.30 ft³
